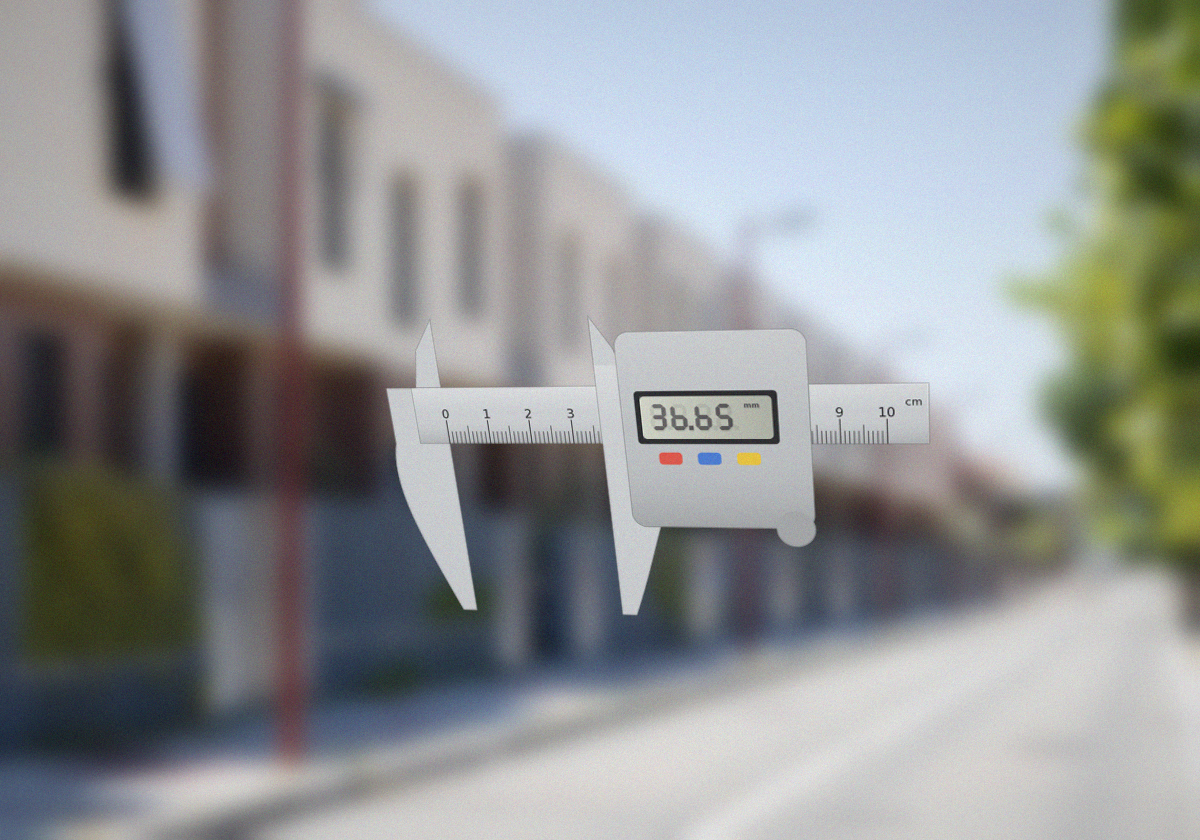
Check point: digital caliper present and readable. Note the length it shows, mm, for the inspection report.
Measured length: 36.65 mm
